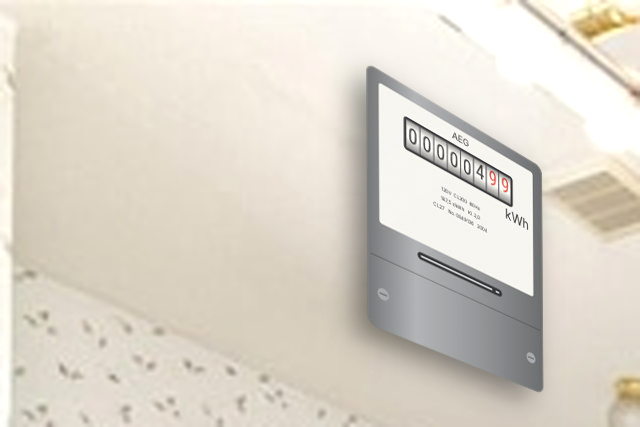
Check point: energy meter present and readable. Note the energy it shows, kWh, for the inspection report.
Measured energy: 4.99 kWh
